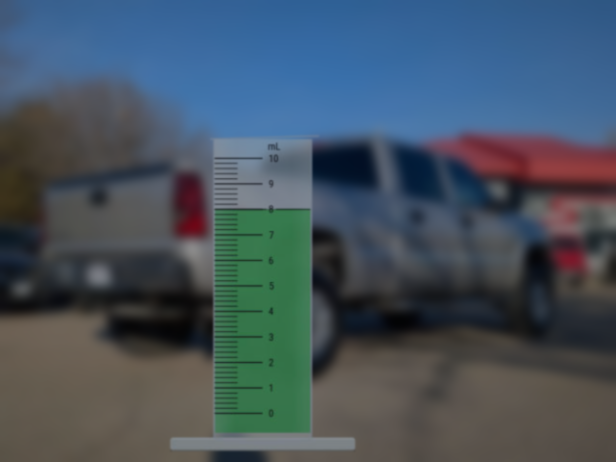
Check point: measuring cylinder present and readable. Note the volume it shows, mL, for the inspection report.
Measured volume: 8 mL
